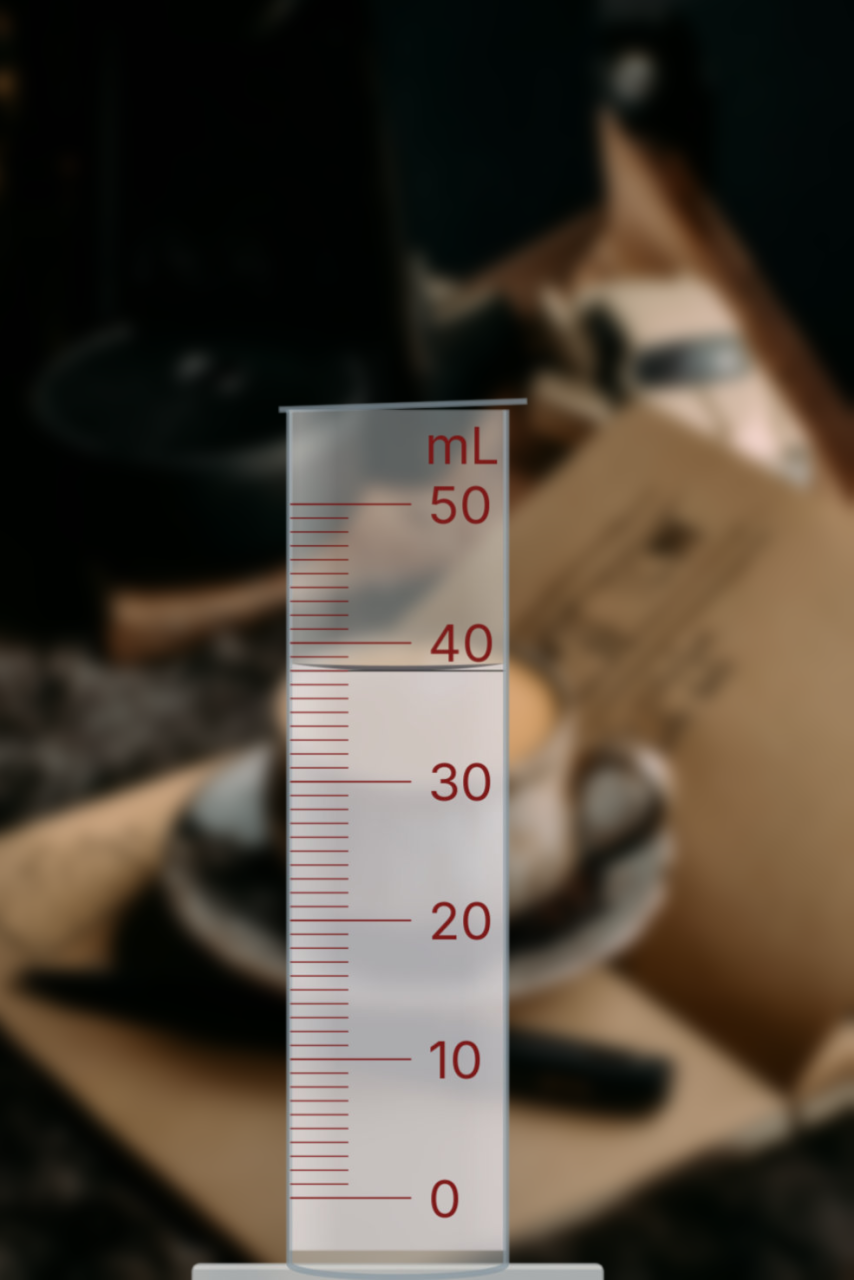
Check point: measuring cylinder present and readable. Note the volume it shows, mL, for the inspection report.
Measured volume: 38 mL
